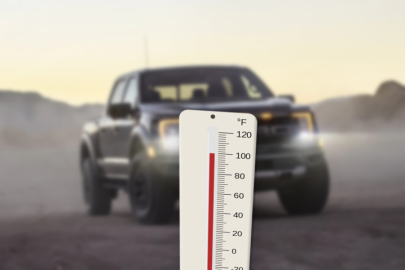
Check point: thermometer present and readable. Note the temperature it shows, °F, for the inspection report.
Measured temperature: 100 °F
